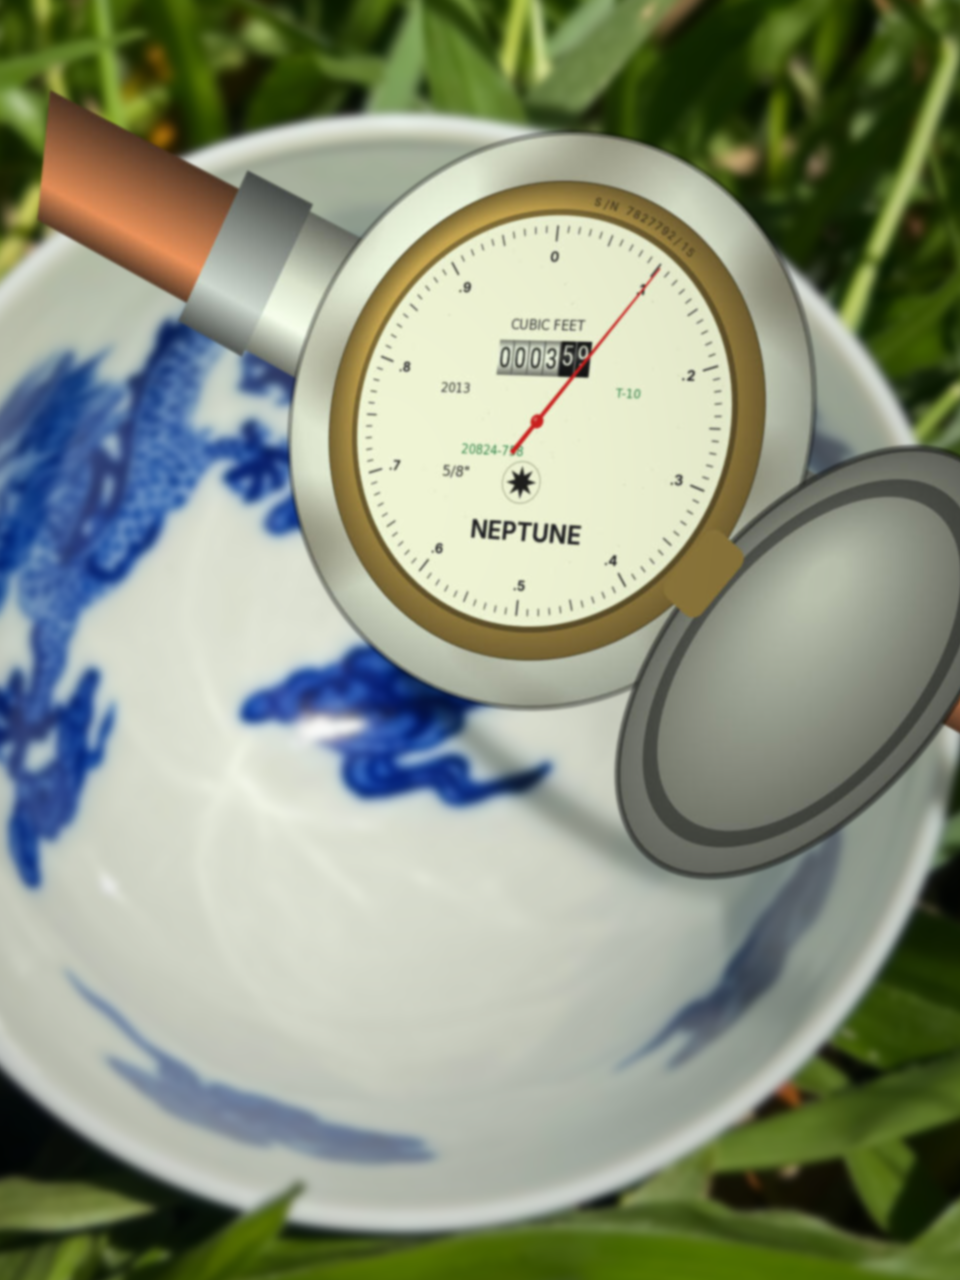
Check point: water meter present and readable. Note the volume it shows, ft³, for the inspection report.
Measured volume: 359.10 ft³
